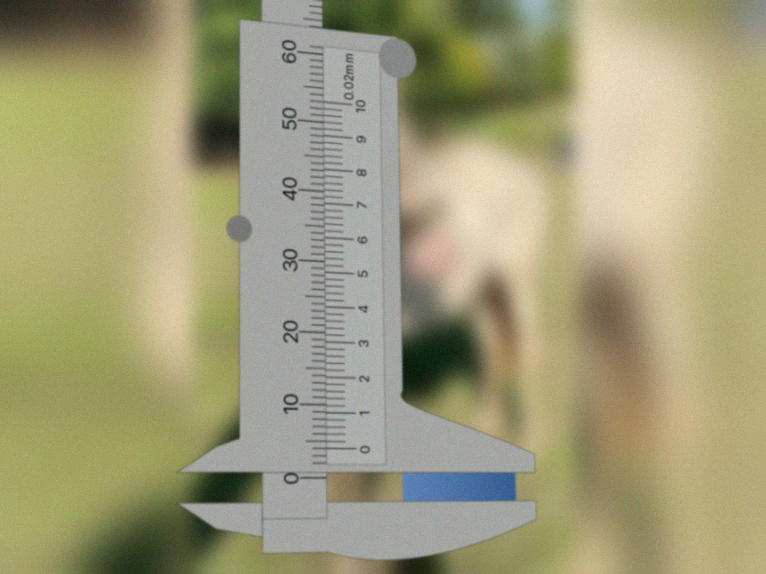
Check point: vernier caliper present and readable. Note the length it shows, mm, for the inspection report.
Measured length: 4.0 mm
